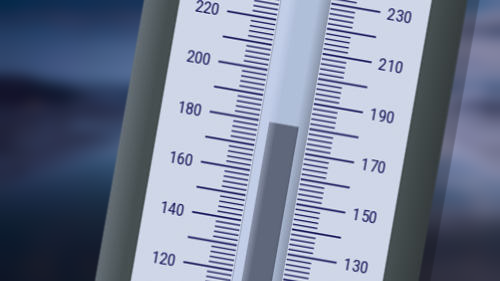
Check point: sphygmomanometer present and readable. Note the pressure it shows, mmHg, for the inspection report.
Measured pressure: 180 mmHg
